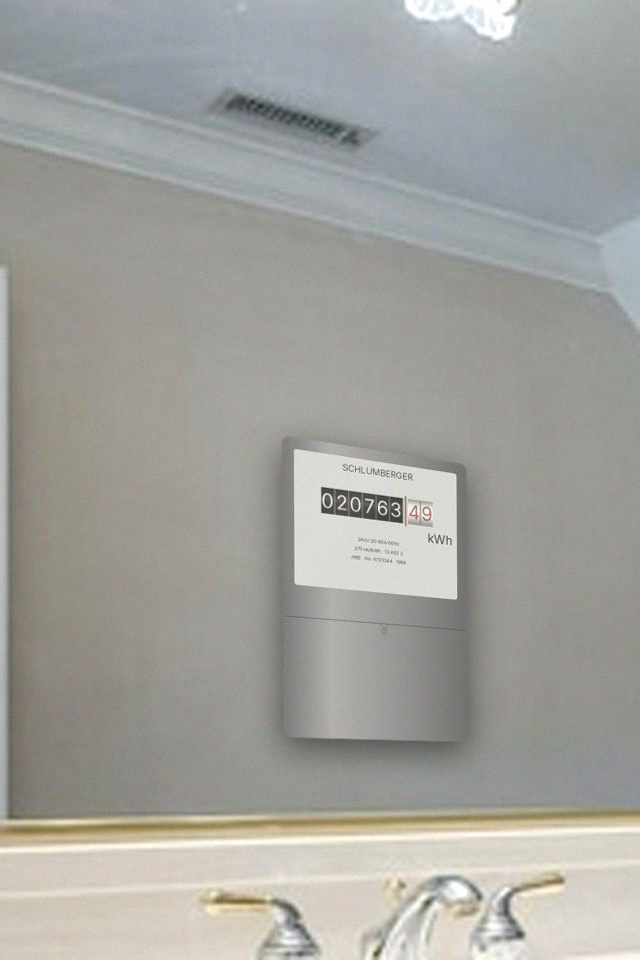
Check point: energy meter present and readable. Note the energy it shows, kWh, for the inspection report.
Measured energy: 20763.49 kWh
